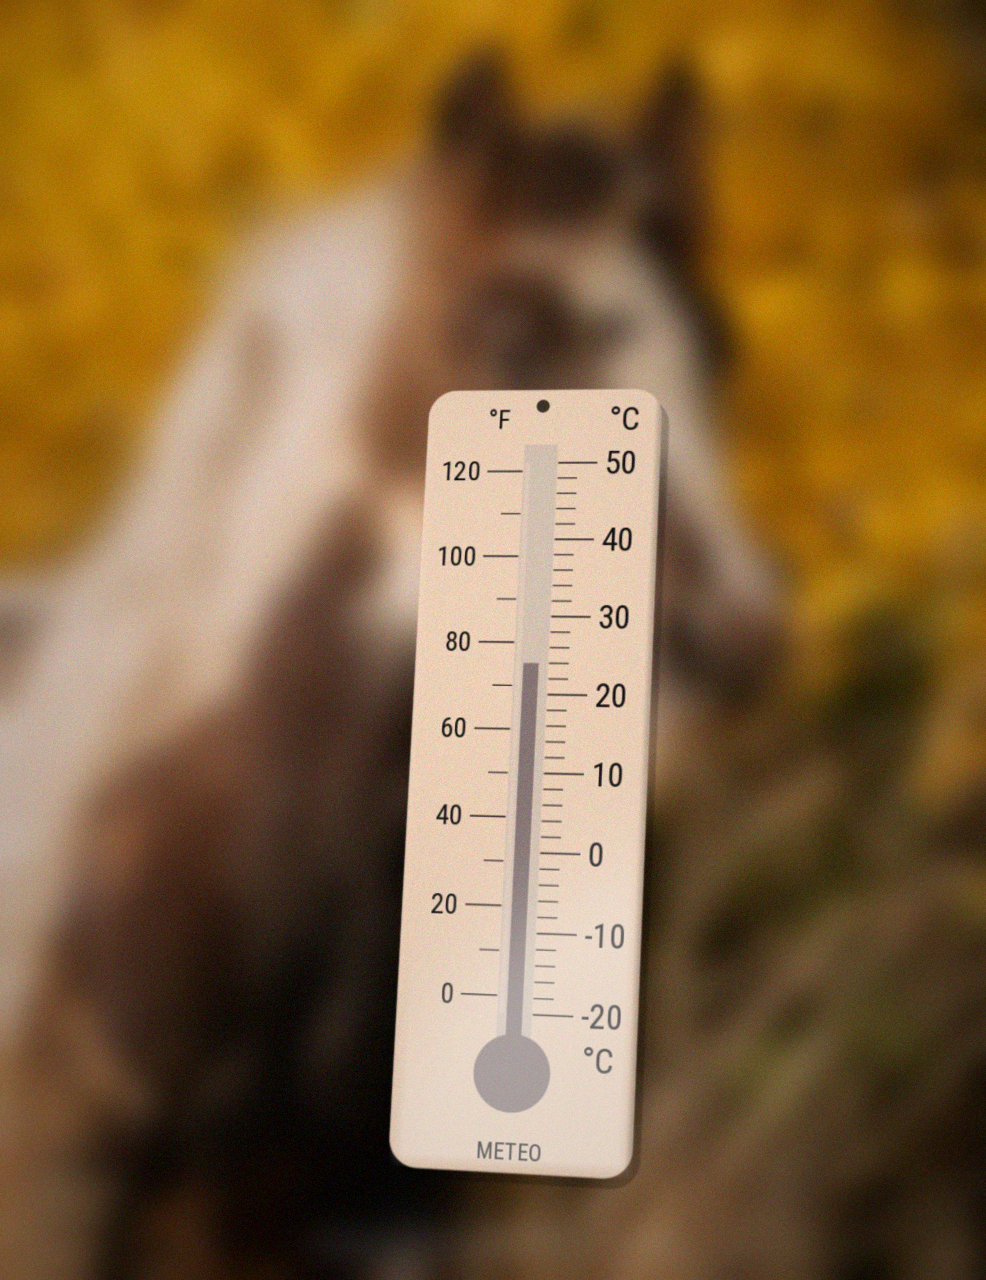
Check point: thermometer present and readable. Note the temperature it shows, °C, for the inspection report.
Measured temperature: 24 °C
